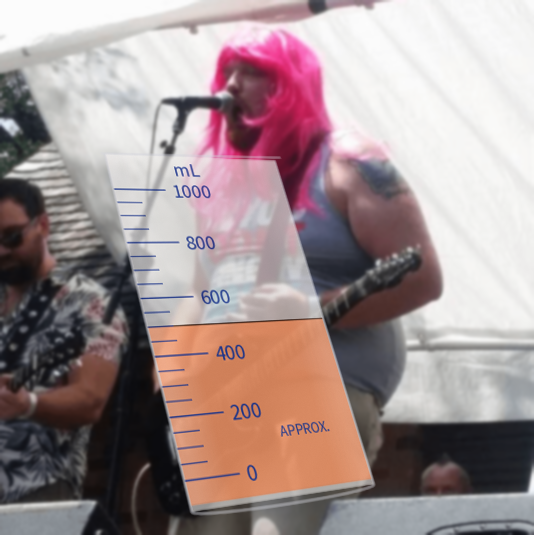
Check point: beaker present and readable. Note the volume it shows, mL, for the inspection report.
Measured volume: 500 mL
